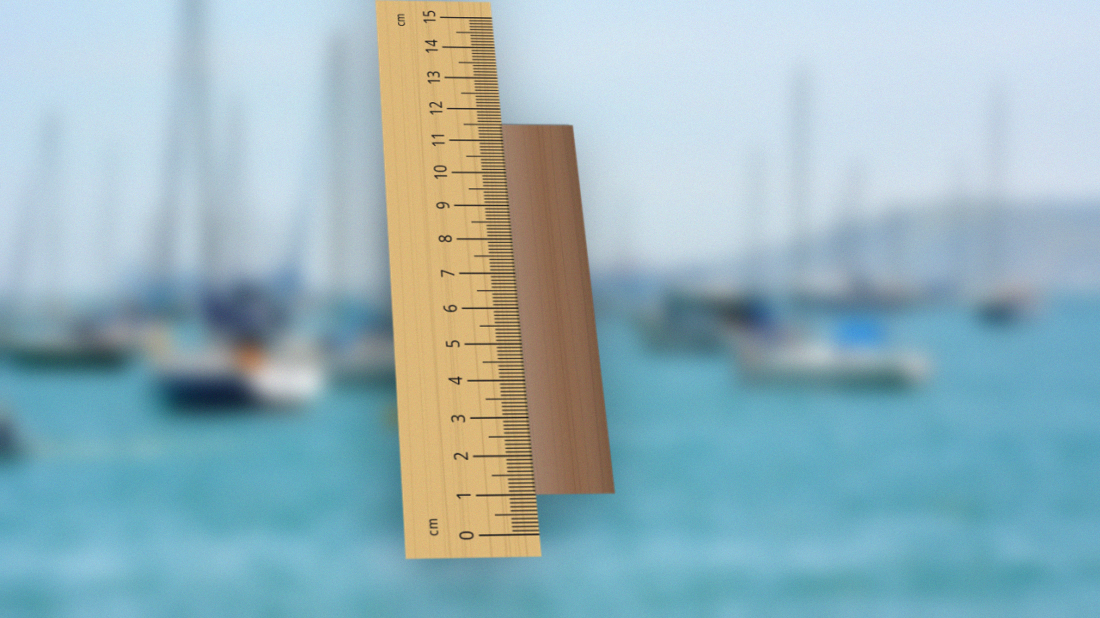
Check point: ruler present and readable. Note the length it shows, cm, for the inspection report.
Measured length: 10.5 cm
